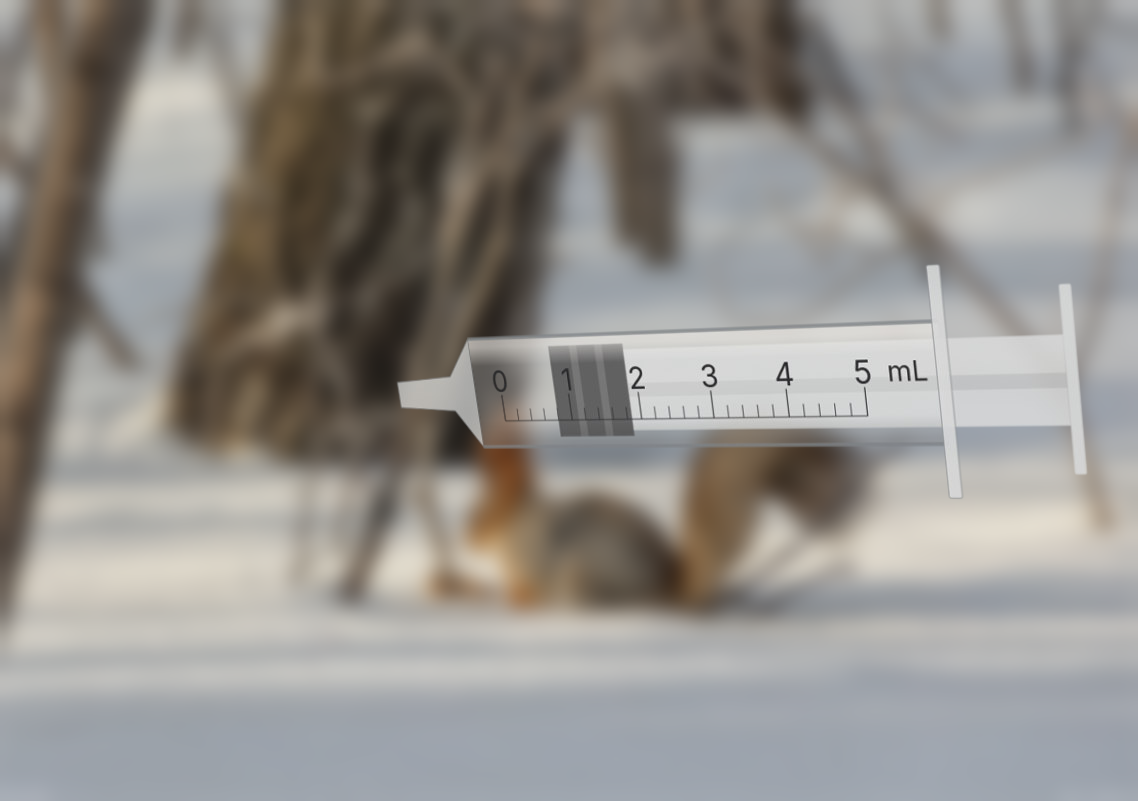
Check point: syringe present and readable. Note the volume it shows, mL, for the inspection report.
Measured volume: 0.8 mL
